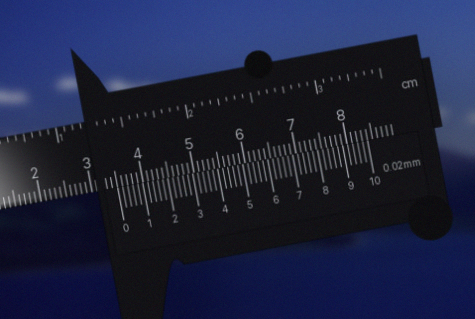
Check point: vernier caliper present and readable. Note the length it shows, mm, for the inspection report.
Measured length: 35.0 mm
